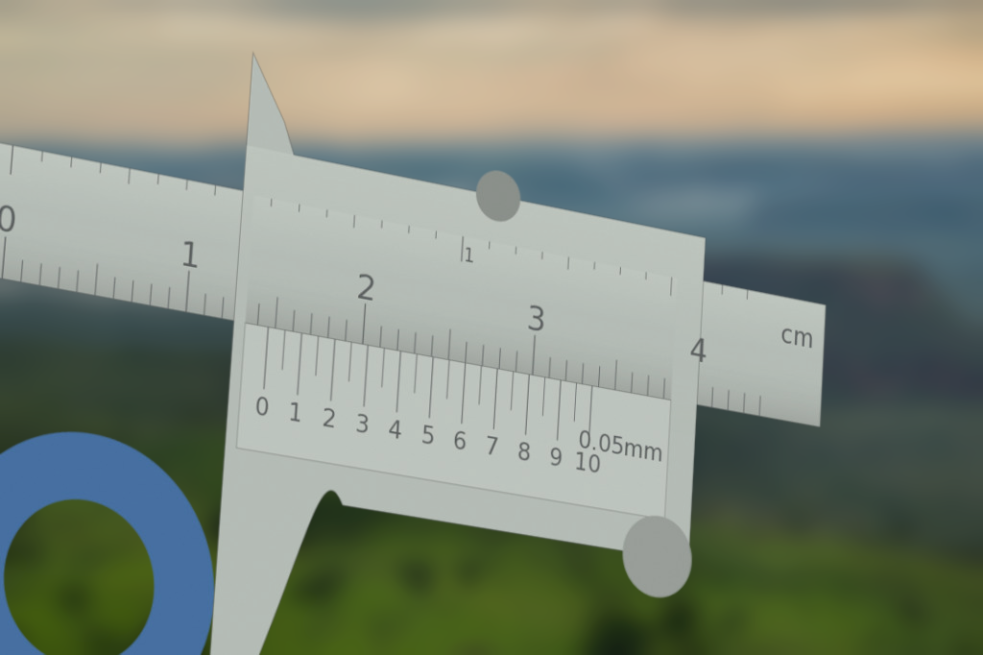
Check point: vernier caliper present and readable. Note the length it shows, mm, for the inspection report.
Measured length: 14.6 mm
